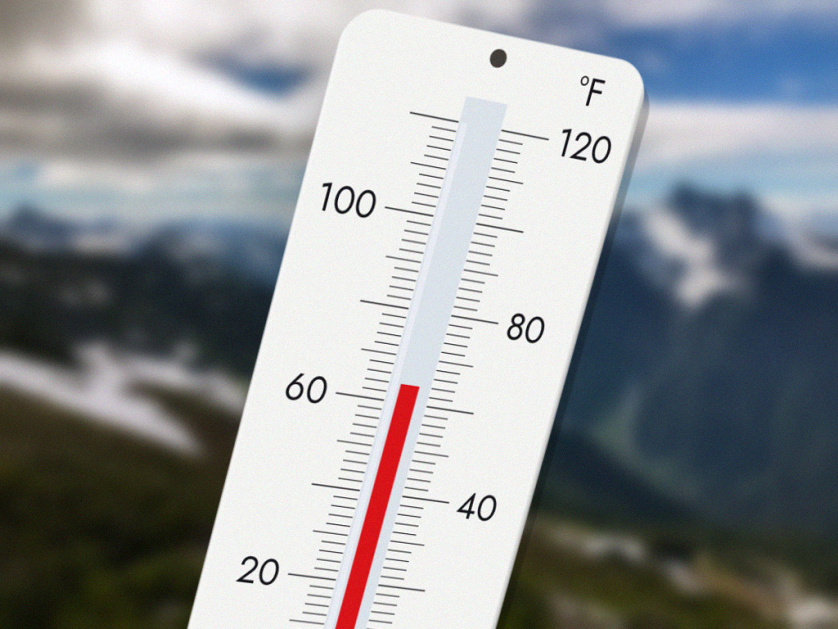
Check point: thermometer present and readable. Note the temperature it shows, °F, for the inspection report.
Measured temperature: 64 °F
